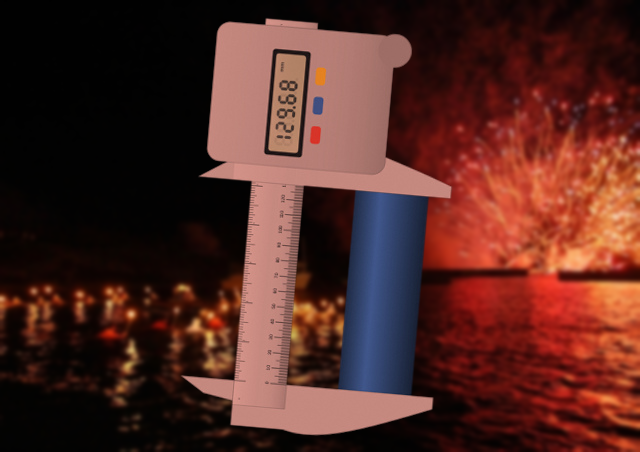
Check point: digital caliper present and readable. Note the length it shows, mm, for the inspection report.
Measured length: 129.68 mm
